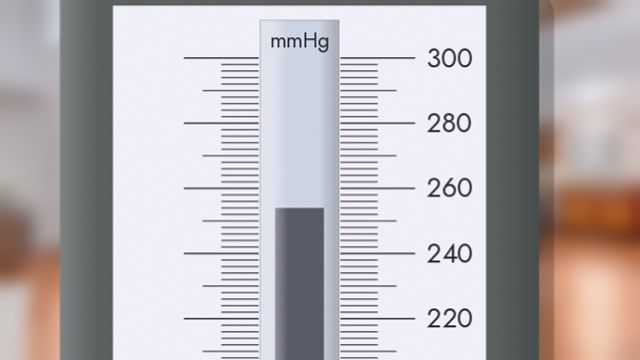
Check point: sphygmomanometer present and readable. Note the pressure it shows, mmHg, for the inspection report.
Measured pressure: 254 mmHg
